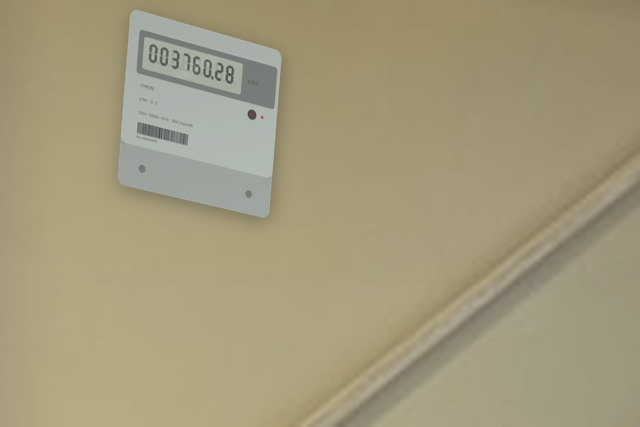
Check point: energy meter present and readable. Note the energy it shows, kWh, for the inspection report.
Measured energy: 3760.28 kWh
